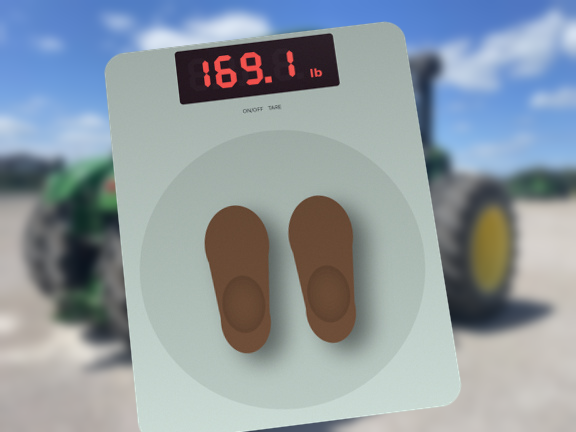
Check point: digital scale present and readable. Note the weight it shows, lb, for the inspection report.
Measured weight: 169.1 lb
